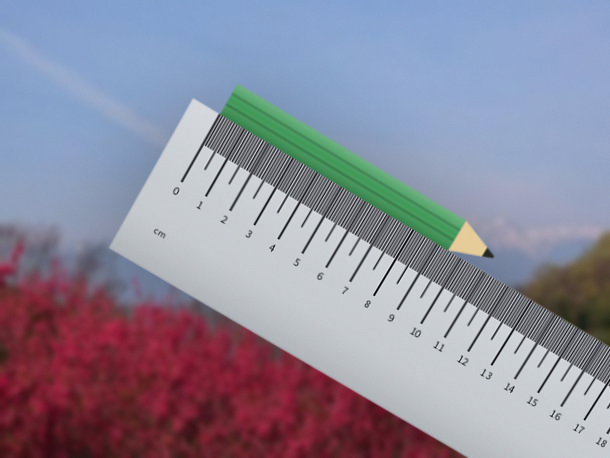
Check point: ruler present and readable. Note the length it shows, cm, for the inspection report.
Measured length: 11 cm
